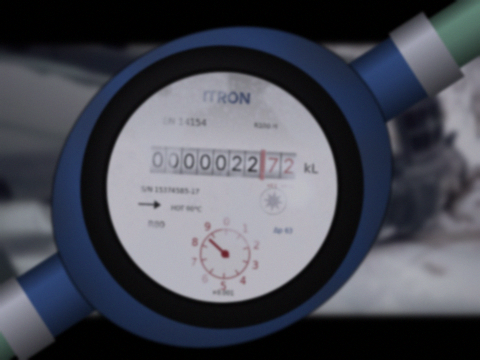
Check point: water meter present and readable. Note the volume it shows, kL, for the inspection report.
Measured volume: 22.728 kL
